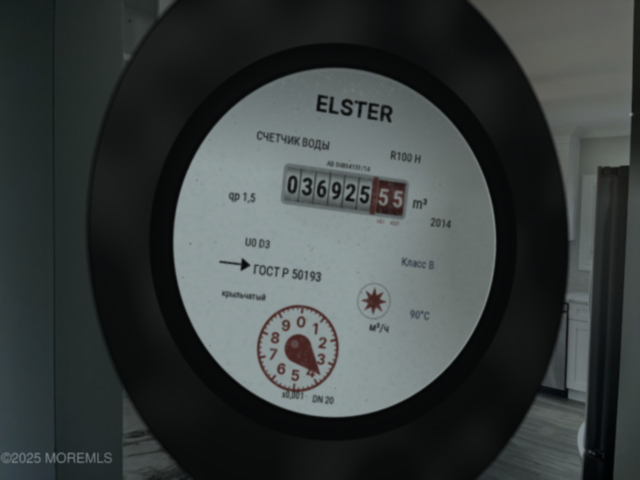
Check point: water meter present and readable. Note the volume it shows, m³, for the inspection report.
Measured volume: 36925.553 m³
